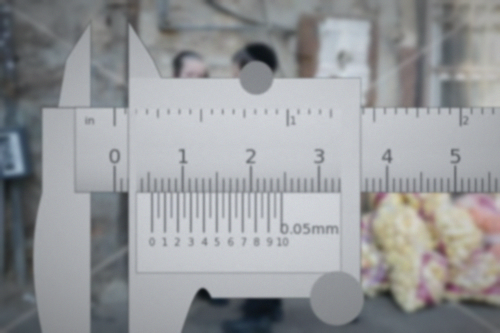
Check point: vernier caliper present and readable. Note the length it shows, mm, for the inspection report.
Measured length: 5.5 mm
